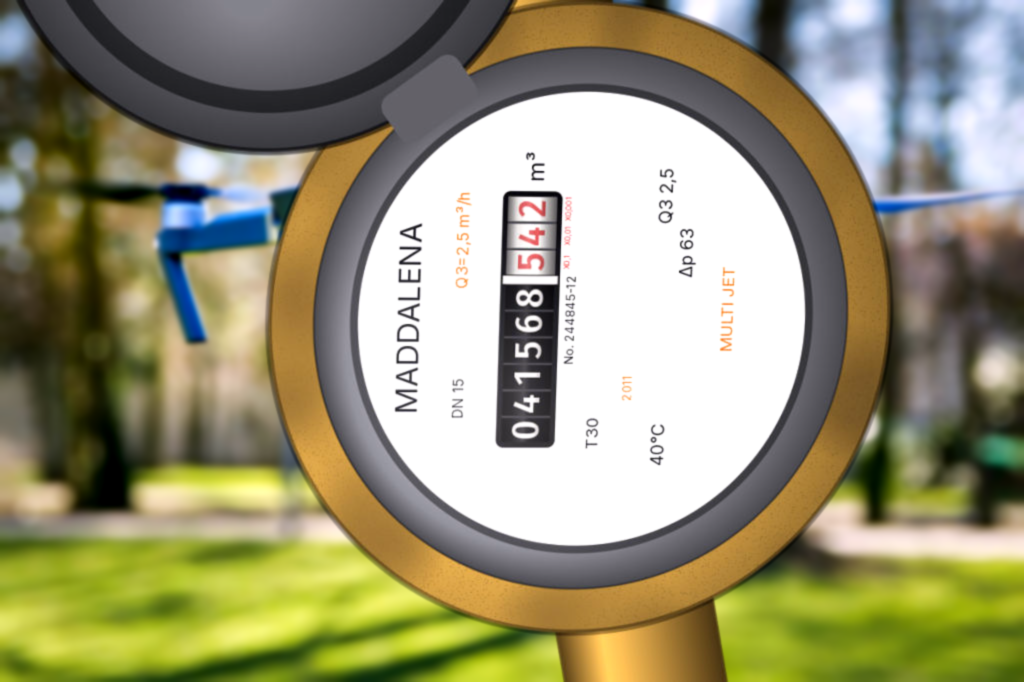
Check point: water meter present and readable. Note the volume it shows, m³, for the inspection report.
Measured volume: 41568.542 m³
